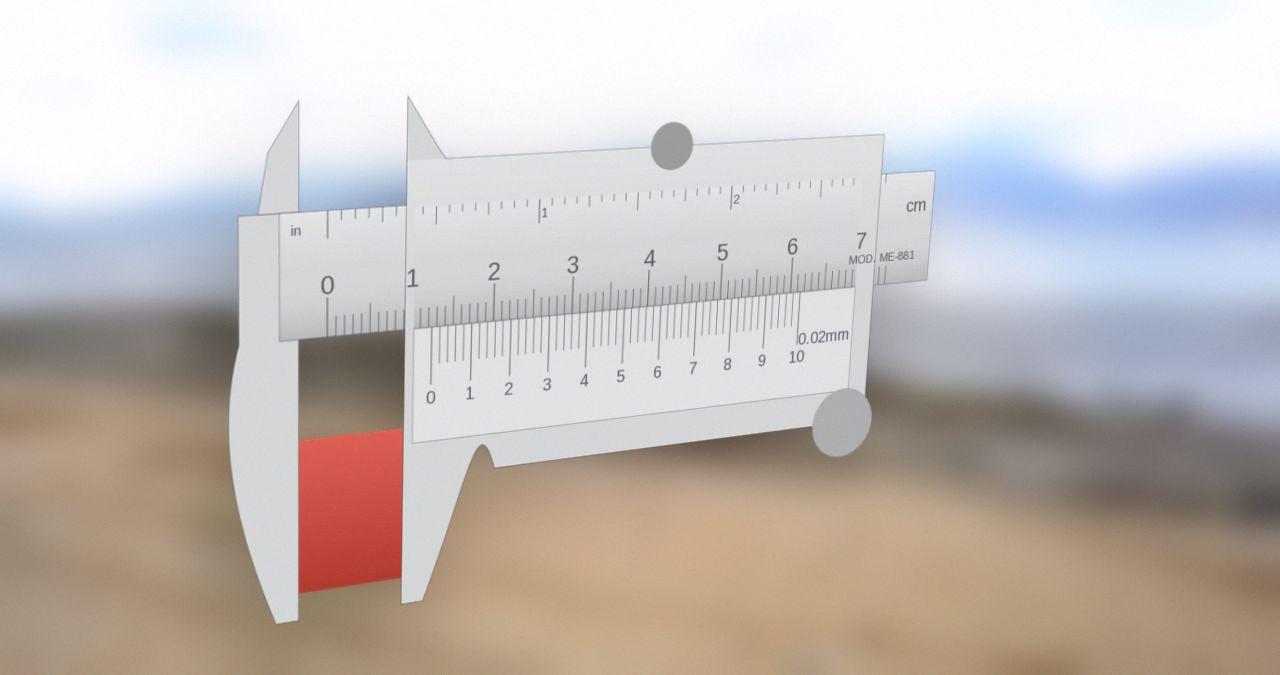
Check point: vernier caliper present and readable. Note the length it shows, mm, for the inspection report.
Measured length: 12.4 mm
